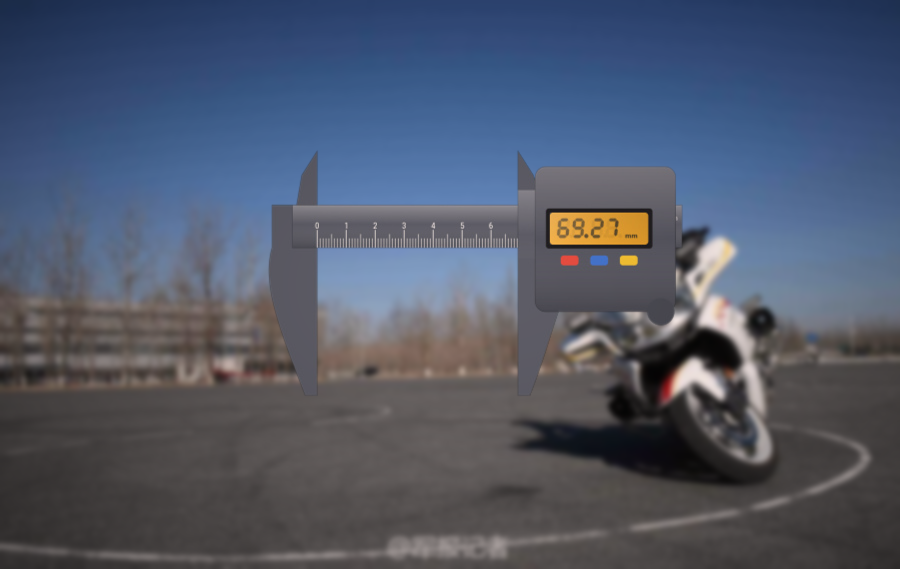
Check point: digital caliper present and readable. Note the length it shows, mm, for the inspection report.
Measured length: 69.27 mm
